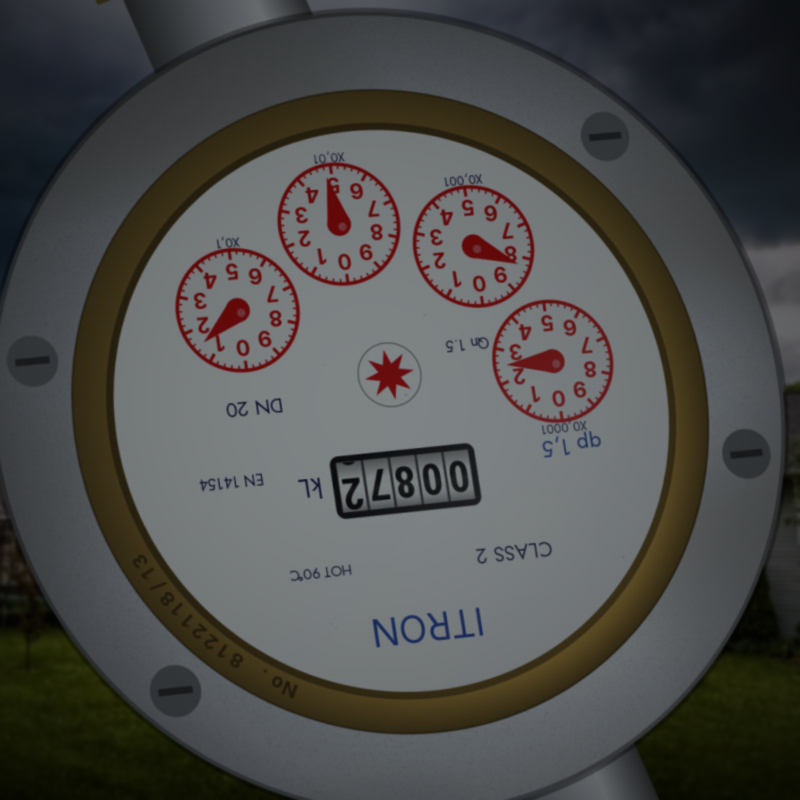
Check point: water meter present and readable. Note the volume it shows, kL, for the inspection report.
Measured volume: 872.1482 kL
